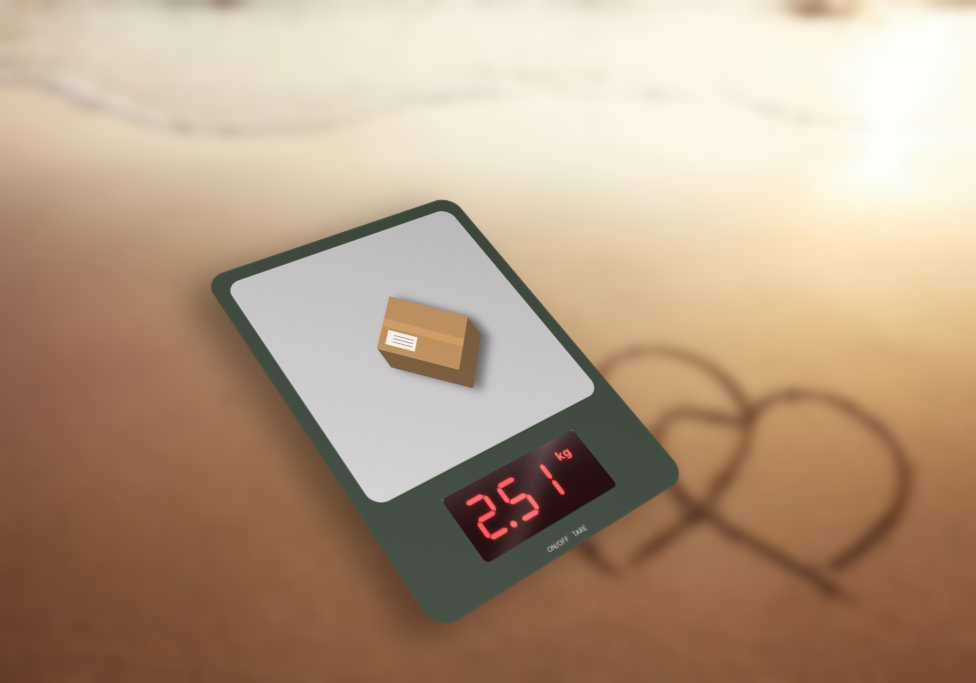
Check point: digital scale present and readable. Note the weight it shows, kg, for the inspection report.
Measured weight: 2.51 kg
